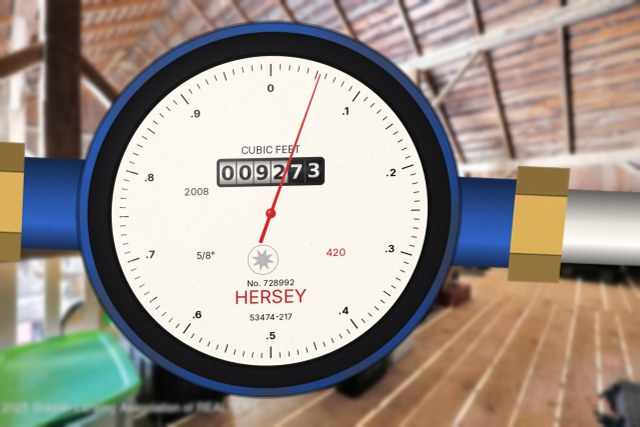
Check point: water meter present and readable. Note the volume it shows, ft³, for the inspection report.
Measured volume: 9273.05 ft³
